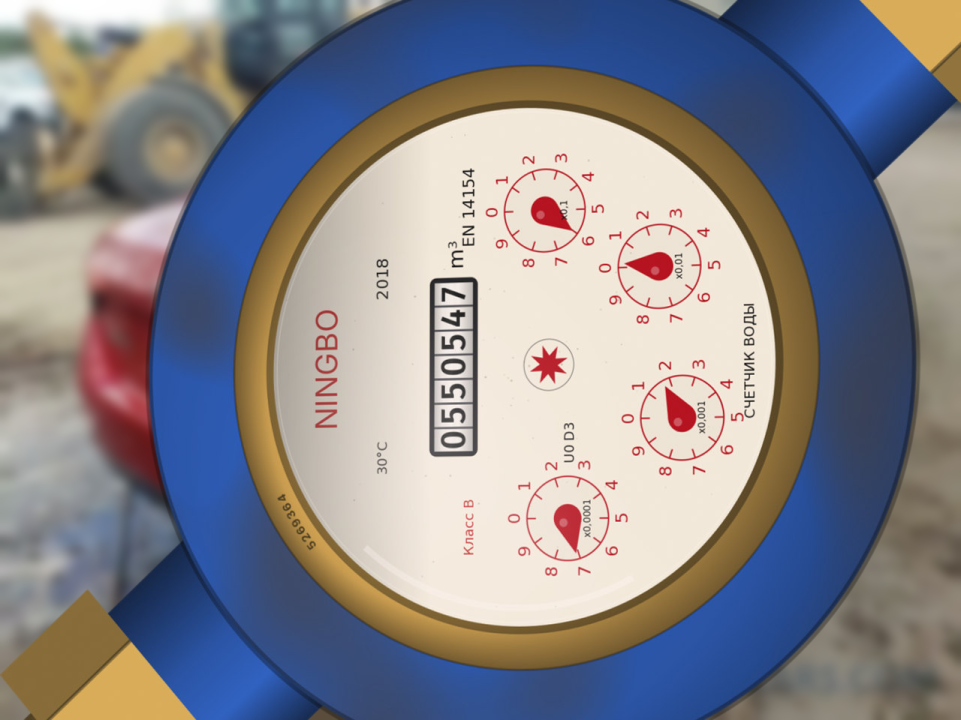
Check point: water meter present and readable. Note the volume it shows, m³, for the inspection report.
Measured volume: 550547.6017 m³
